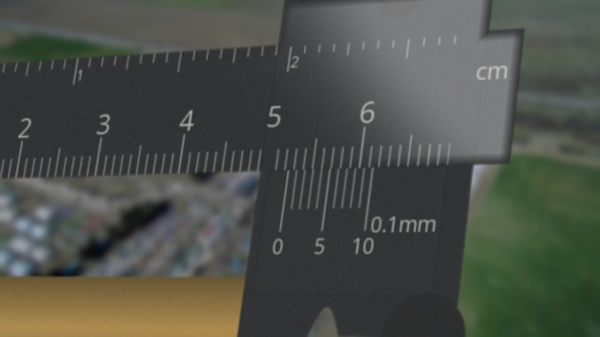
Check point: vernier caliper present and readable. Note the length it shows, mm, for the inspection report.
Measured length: 52.4 mm
